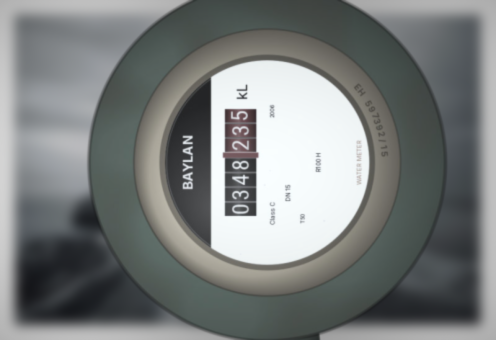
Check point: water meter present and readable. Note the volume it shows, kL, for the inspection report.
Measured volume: 348.235 kL
